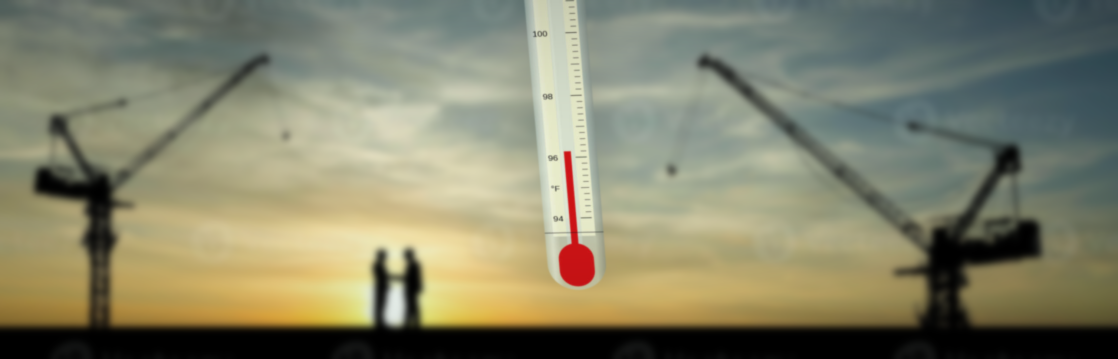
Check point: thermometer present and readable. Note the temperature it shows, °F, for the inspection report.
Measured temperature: 96.2 °F
